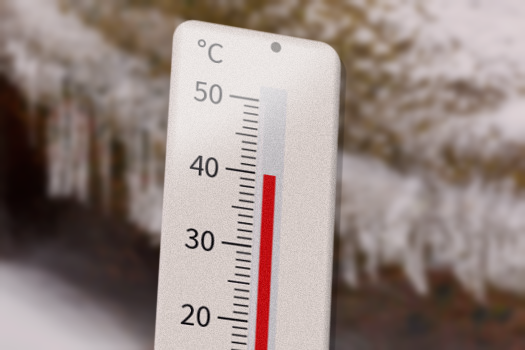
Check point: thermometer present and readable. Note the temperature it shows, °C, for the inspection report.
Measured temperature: 40 °C
